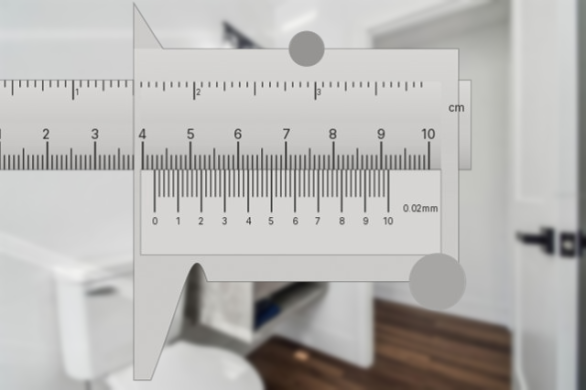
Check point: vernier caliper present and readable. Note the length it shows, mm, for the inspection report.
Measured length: 42.5 mm
